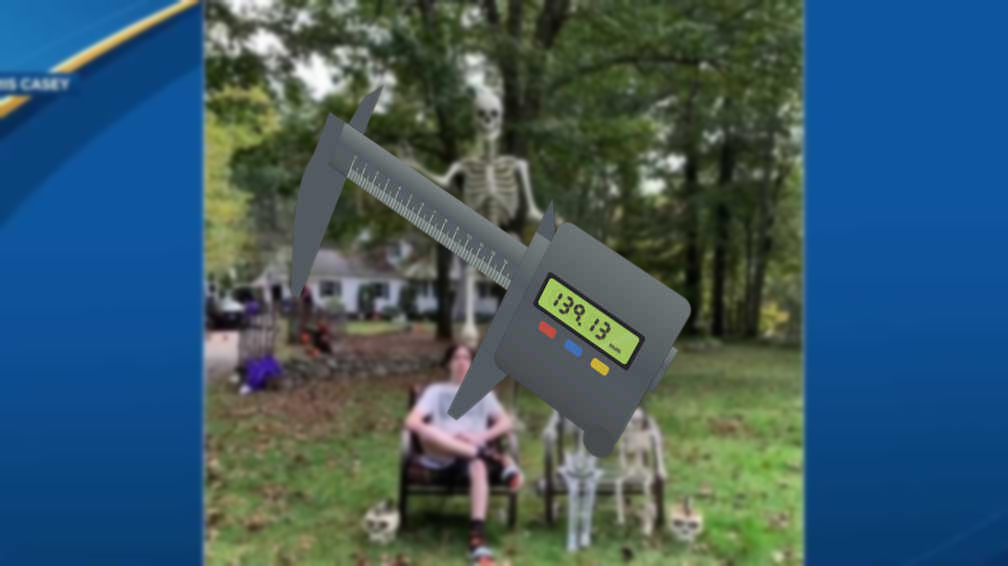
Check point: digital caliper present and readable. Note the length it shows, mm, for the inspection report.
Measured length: 139.13 mm
